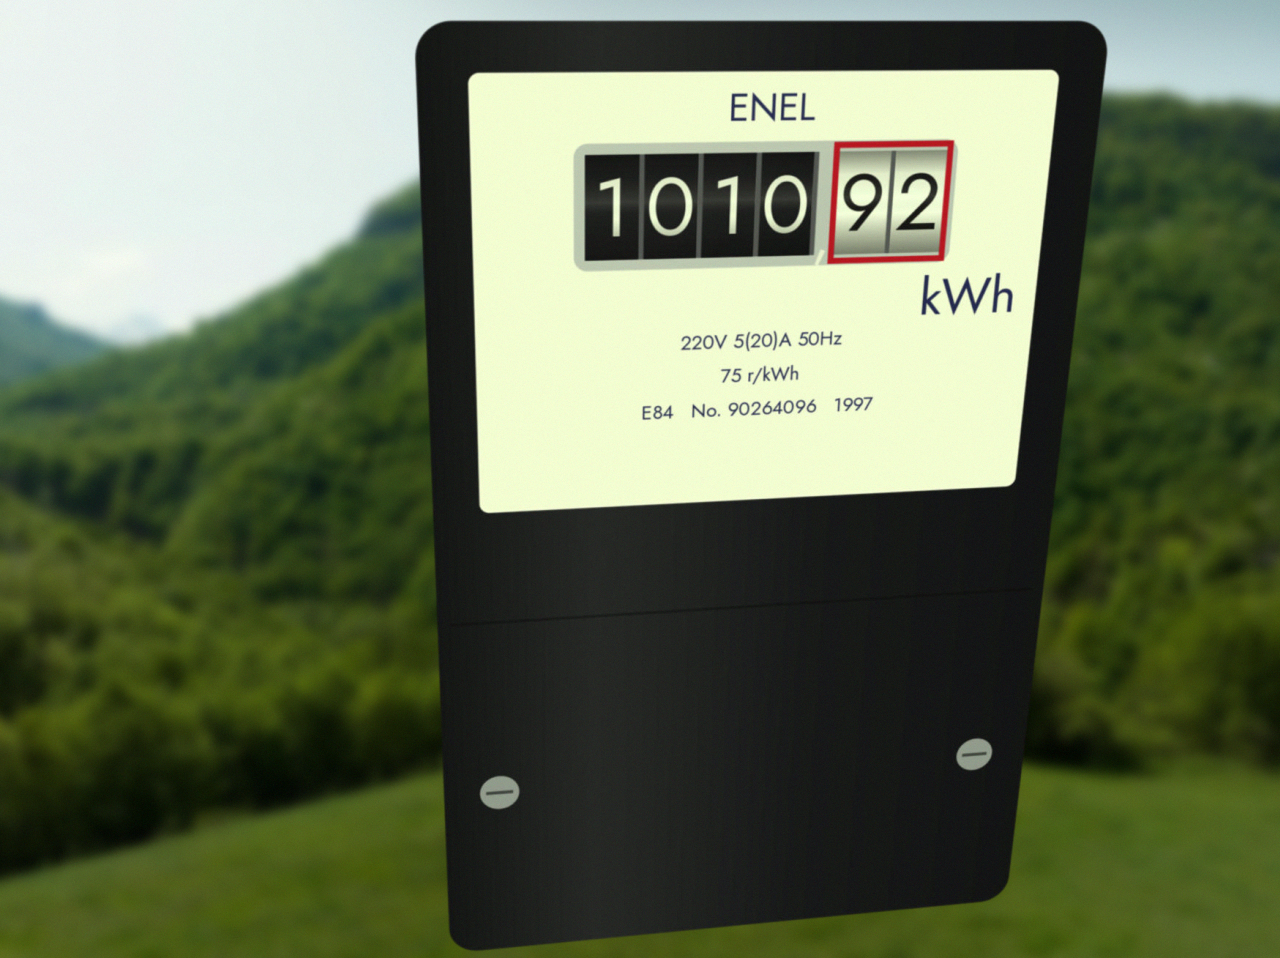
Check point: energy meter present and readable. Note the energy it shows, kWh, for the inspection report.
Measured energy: 1010.92 kWh
